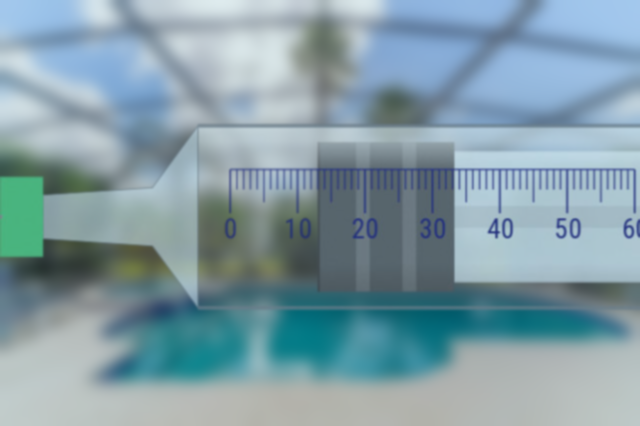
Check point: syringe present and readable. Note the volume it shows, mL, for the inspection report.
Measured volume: 13 mL
